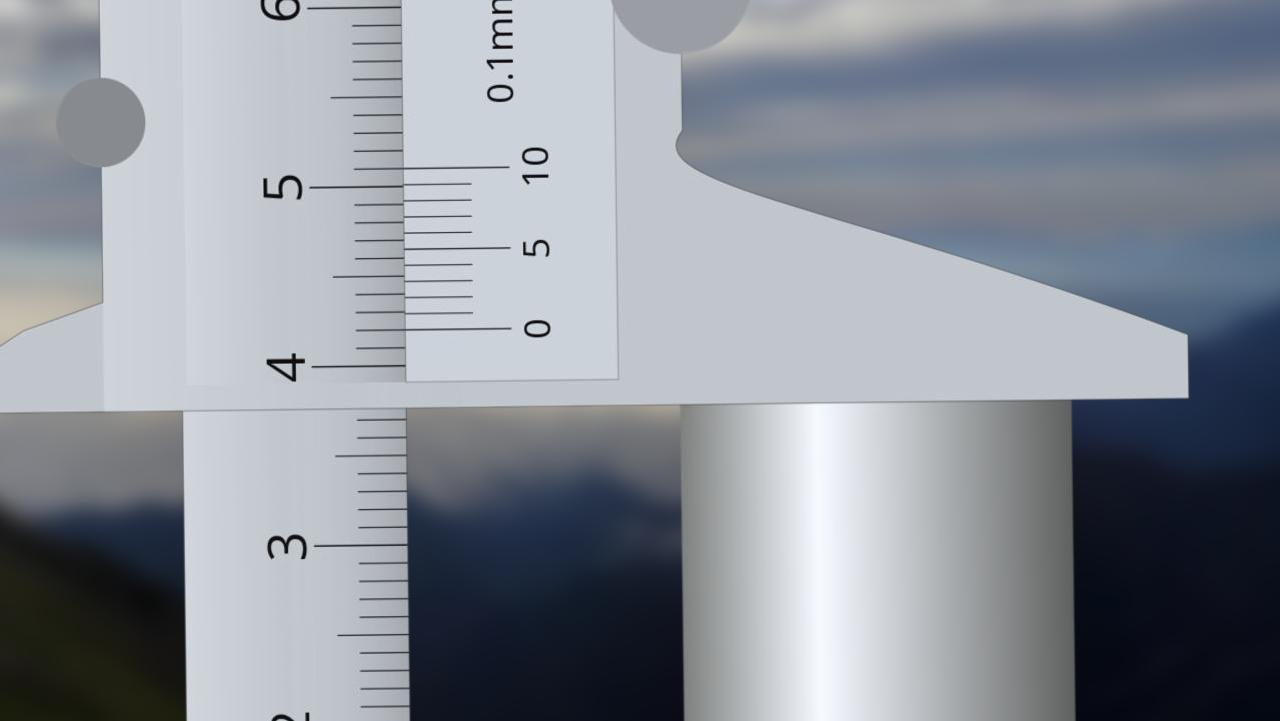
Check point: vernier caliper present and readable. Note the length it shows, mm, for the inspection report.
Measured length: 42.0 mm
